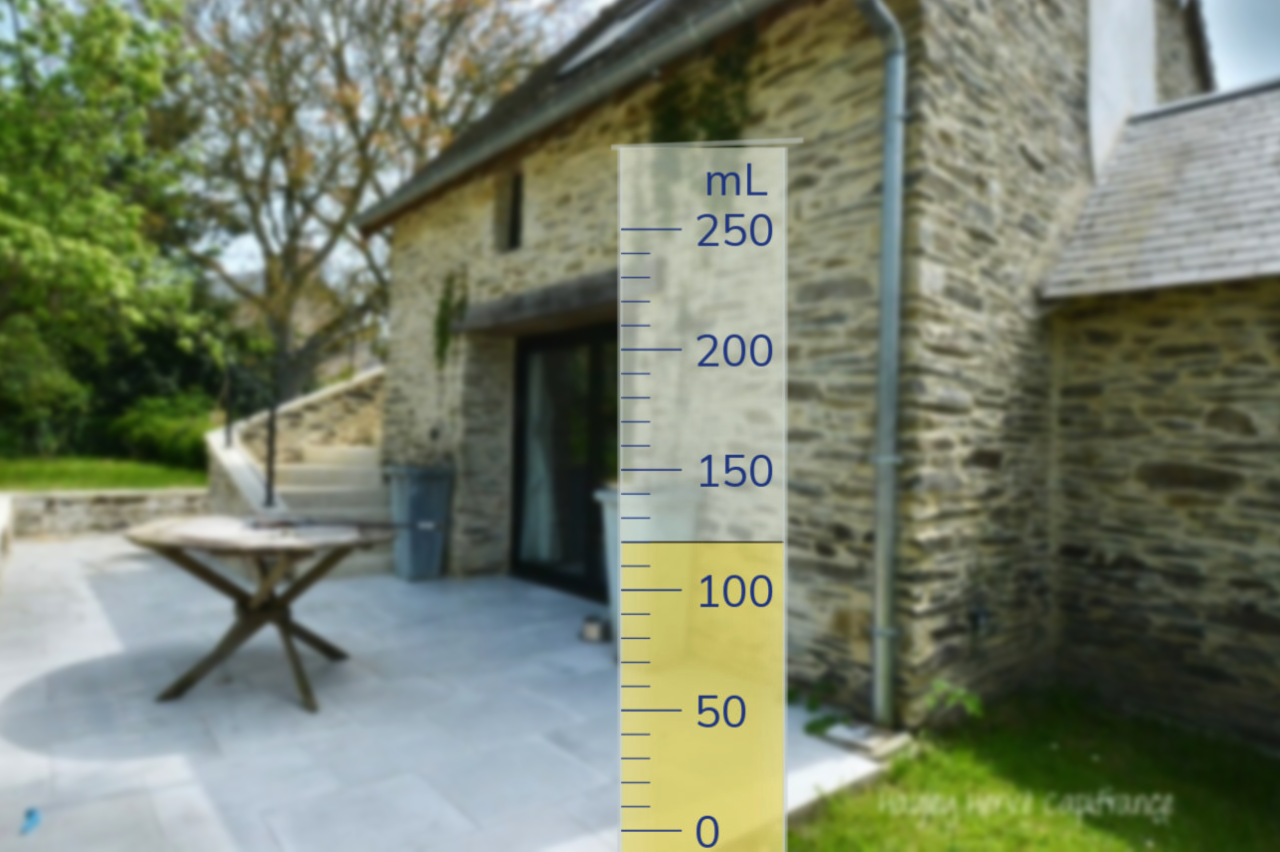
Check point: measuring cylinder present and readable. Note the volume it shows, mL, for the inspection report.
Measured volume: 120 mL
